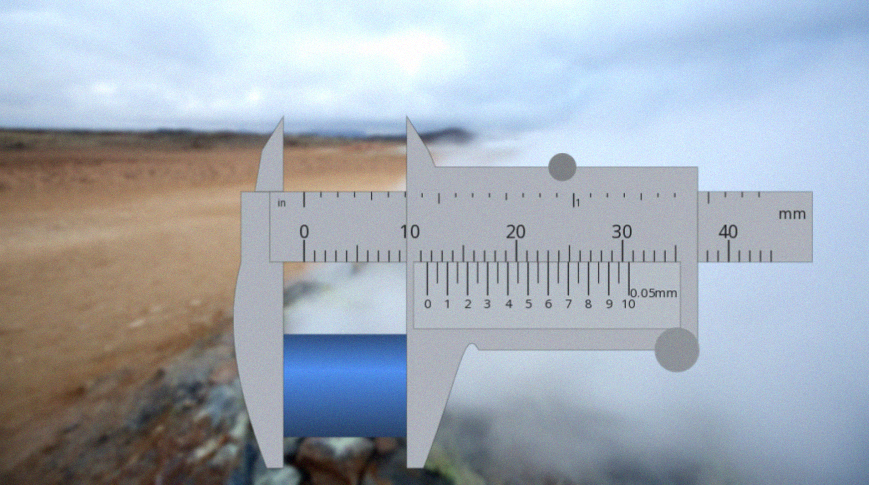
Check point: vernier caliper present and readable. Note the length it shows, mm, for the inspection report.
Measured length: 11.6 mm
